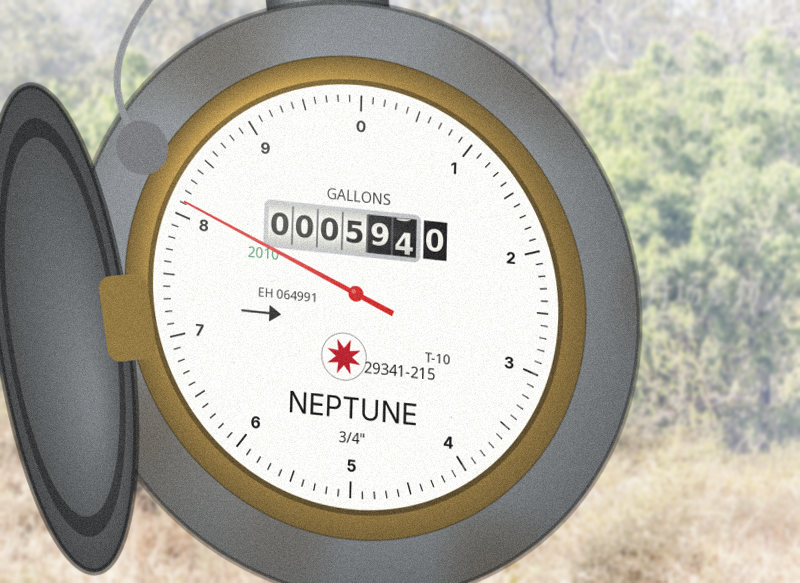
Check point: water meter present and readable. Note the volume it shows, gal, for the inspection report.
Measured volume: 5938.1 gal
